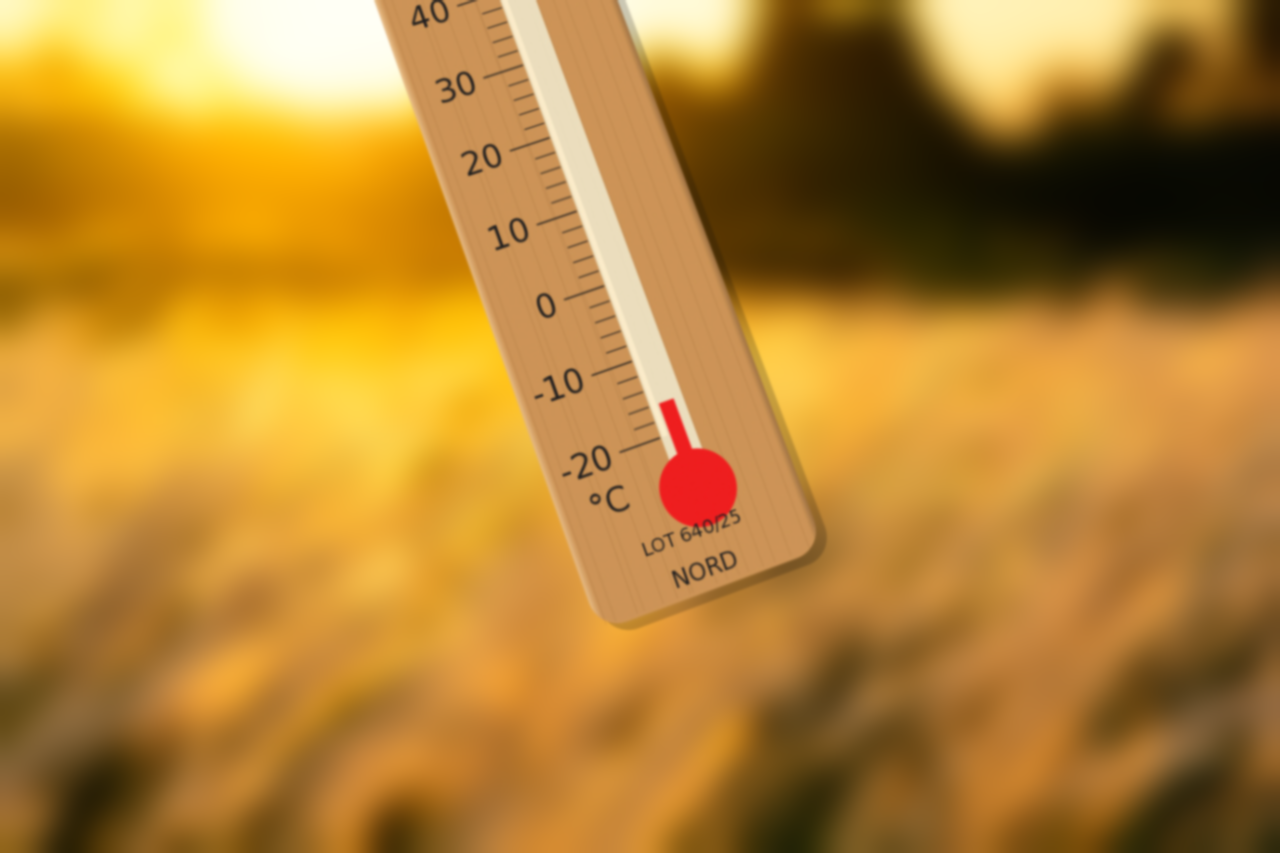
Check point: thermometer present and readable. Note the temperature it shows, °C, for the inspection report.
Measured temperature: -16 °C
